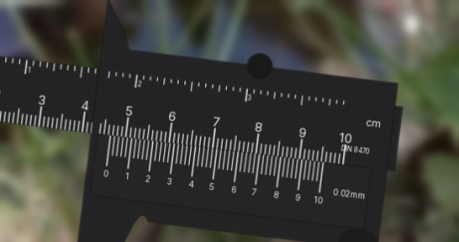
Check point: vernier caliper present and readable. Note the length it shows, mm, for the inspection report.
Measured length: 46.5 mm
